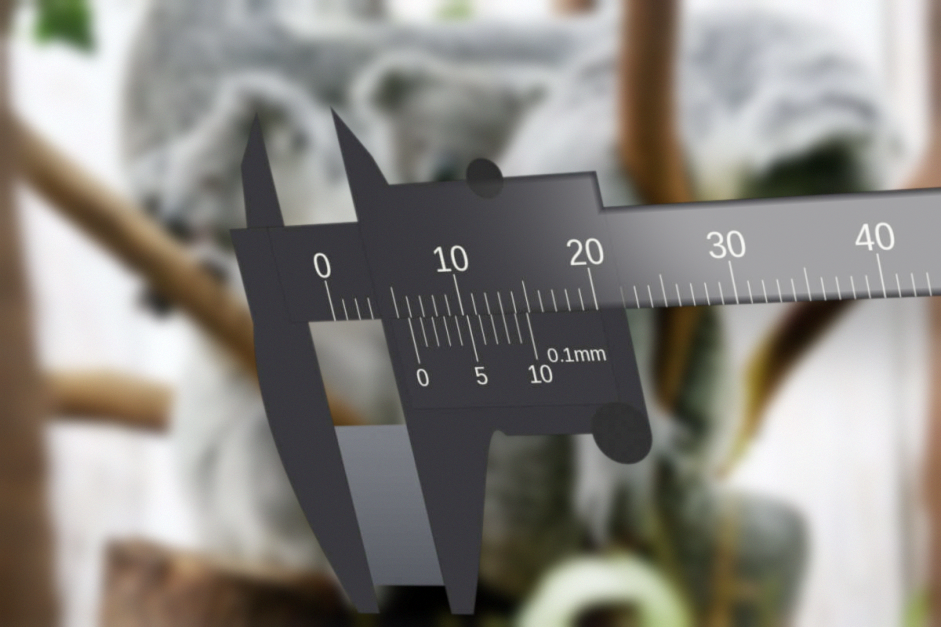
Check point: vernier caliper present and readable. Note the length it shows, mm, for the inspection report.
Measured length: 5.8 mm
